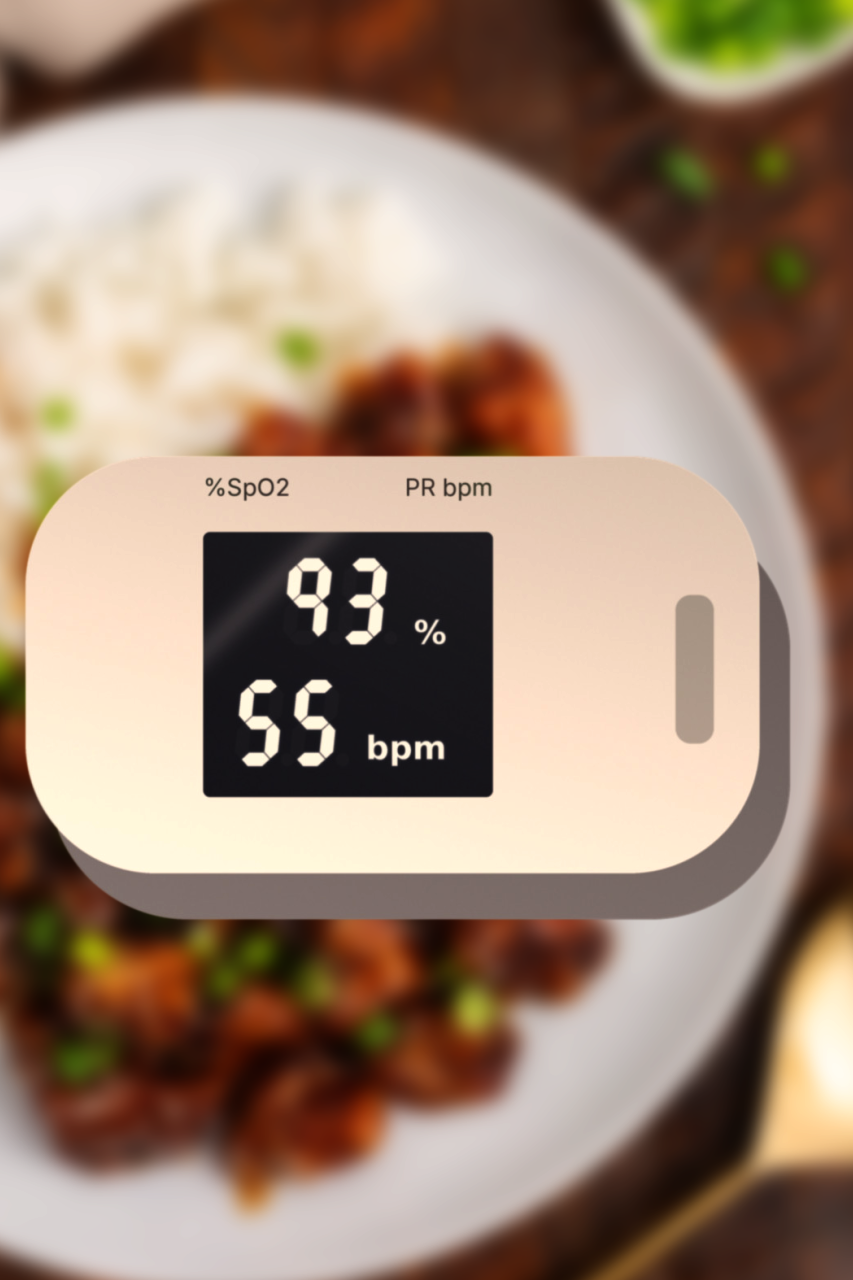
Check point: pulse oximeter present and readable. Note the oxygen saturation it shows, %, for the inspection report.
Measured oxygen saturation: 93 %
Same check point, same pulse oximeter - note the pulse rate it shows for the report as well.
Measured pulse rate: 55 bpm
